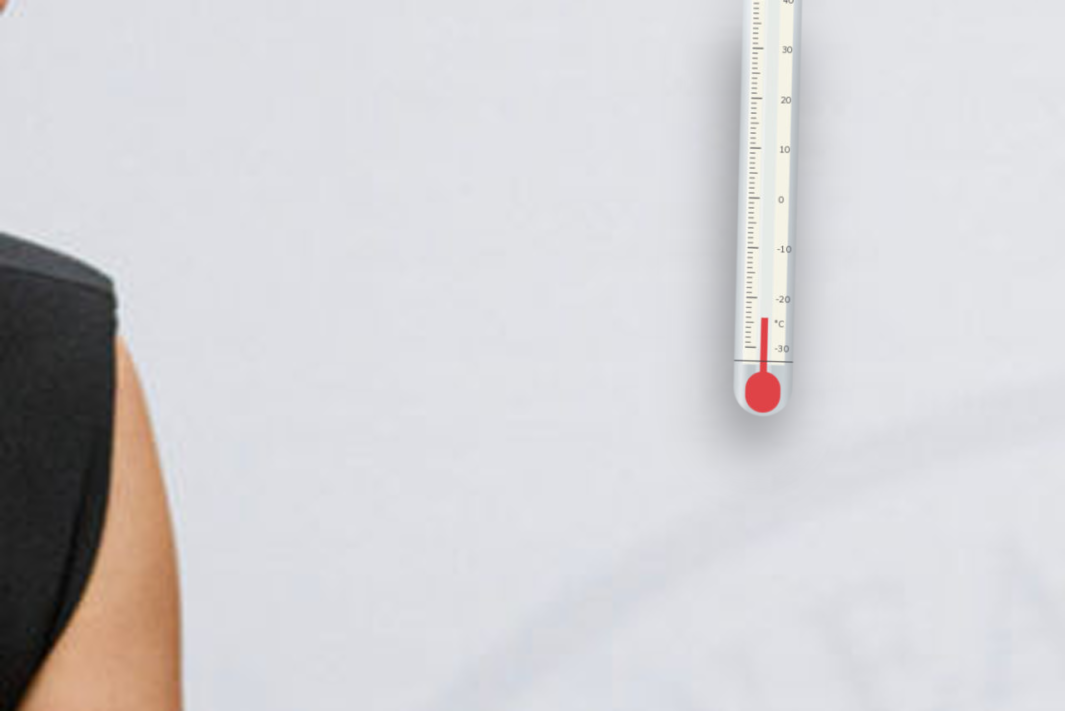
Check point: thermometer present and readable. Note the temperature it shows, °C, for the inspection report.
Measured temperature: -24 °C
